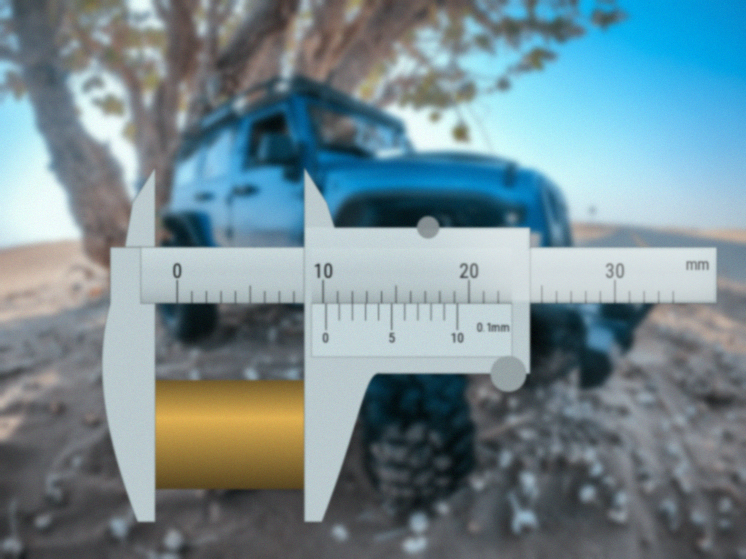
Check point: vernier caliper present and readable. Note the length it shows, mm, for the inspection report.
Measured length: 10.2 mm
